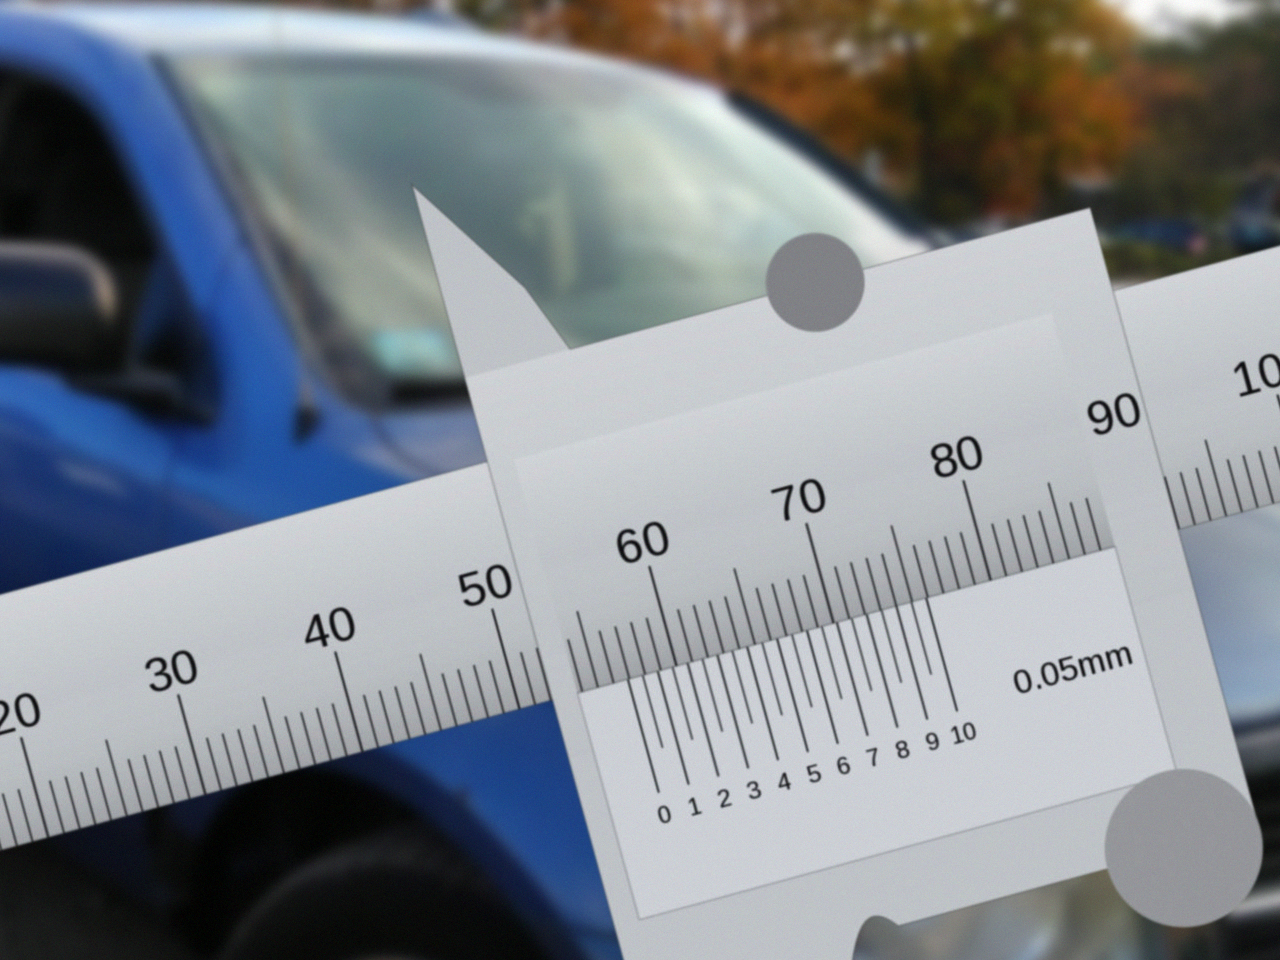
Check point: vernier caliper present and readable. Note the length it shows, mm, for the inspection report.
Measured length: 56.9 mm
